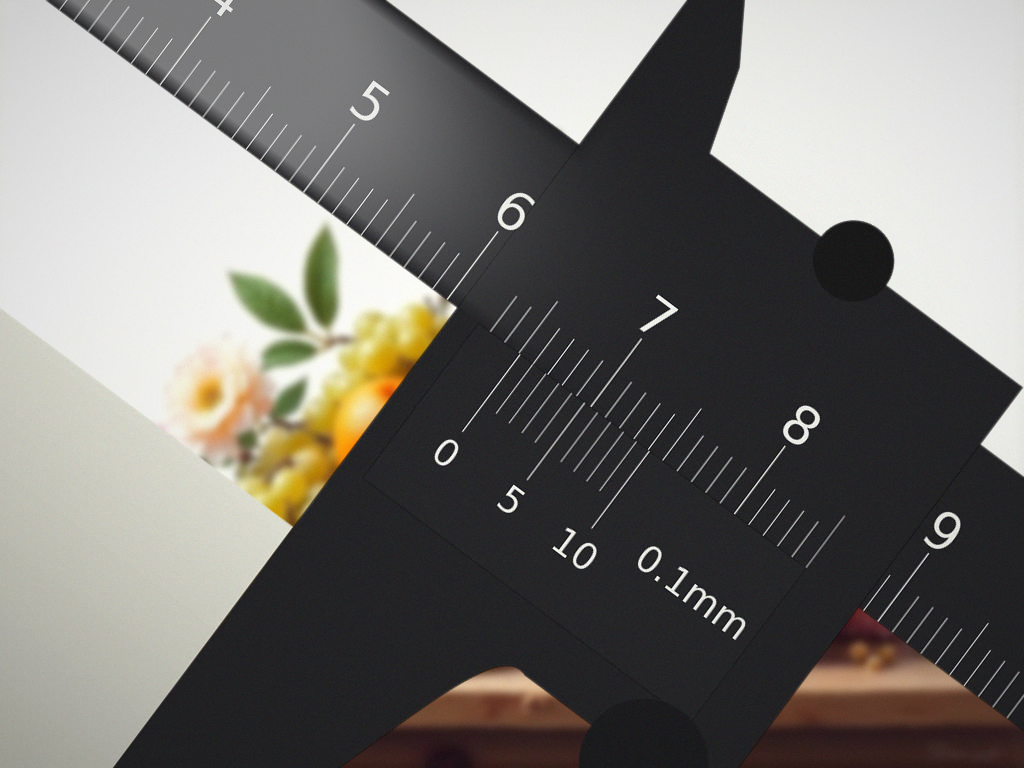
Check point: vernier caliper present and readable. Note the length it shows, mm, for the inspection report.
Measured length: 65.1 mm
